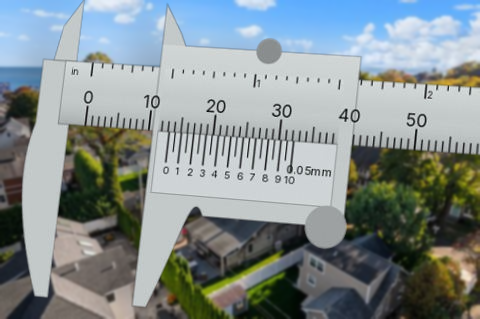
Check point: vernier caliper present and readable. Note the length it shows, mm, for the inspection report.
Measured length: 13.2 mm
